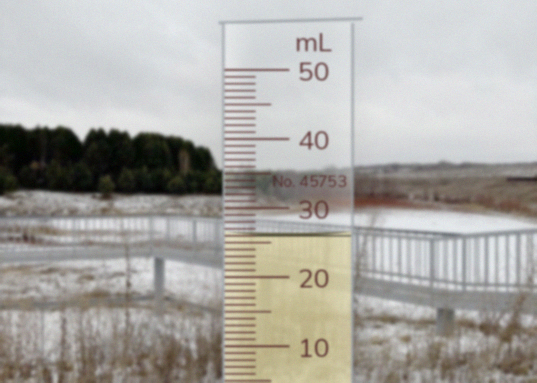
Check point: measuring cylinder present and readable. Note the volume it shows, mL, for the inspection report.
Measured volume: 26 mL
